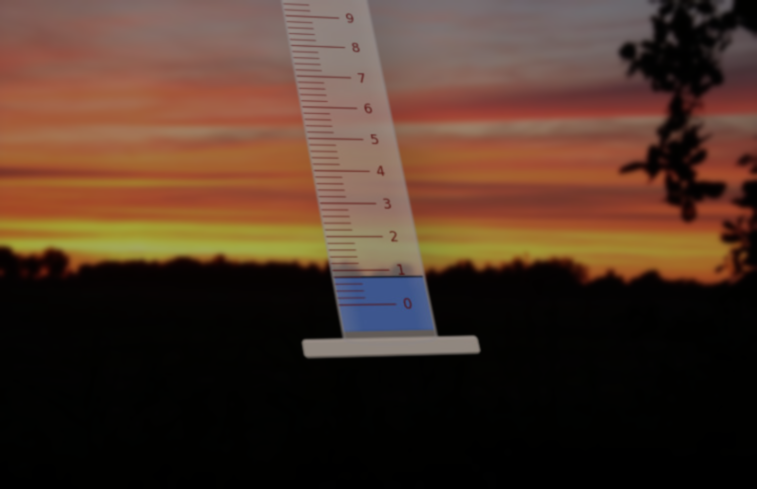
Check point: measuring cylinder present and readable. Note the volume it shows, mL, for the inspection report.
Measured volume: 0.8 mL
